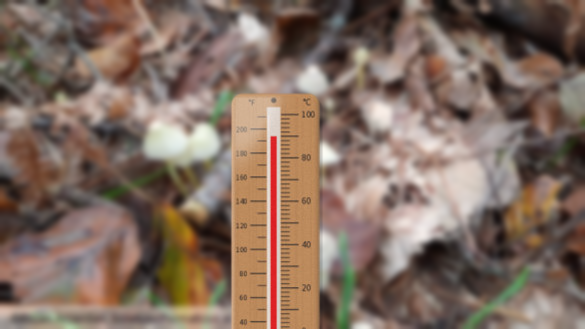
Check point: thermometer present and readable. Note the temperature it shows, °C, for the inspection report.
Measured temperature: 90 °C
